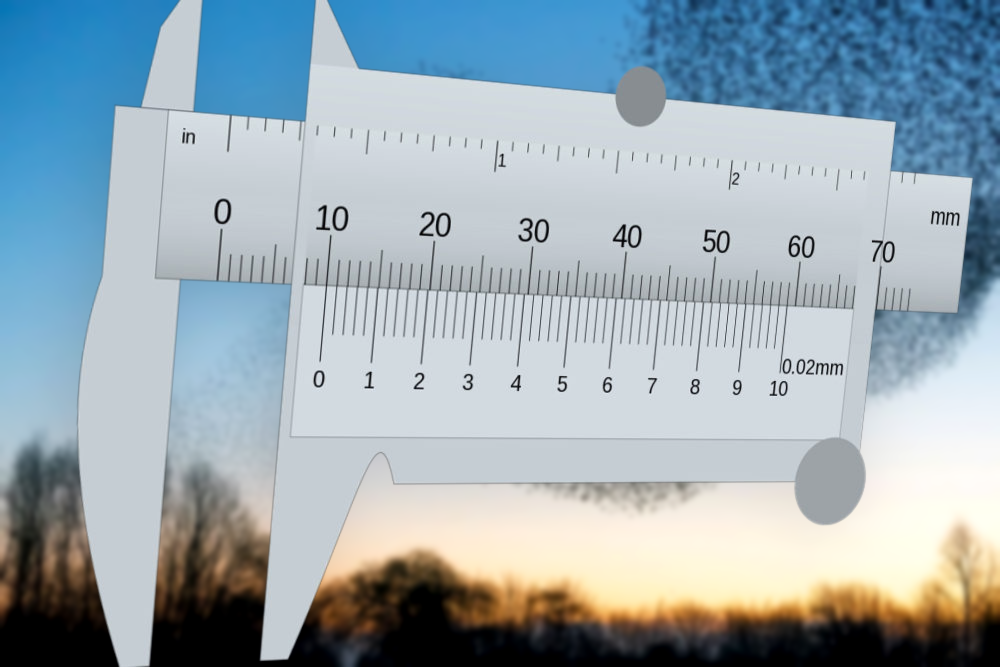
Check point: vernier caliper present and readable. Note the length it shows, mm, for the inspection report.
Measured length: 10.0 mm
